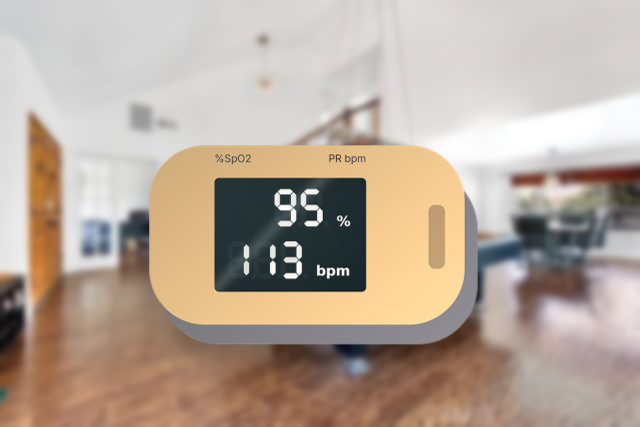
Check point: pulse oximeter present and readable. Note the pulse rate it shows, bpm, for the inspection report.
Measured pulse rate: 113 bpm
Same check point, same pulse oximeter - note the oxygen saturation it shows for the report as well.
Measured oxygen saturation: 95 %
